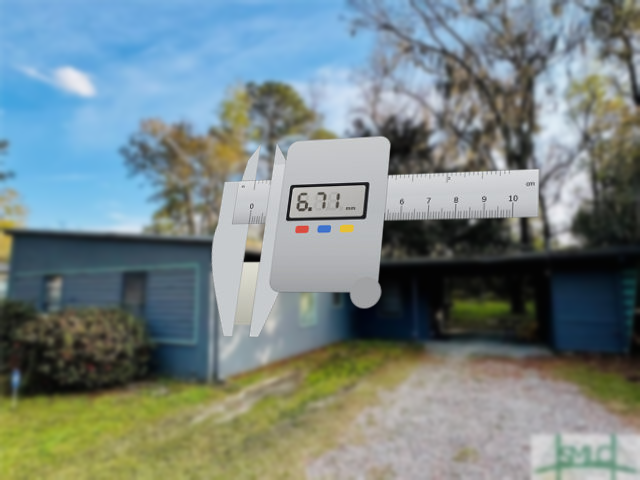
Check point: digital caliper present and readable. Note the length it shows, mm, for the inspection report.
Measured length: 6.71 mm
